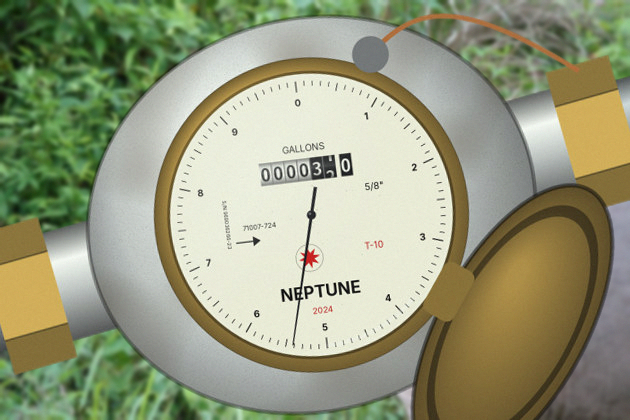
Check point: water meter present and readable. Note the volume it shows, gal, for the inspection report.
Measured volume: 315.4 gal
